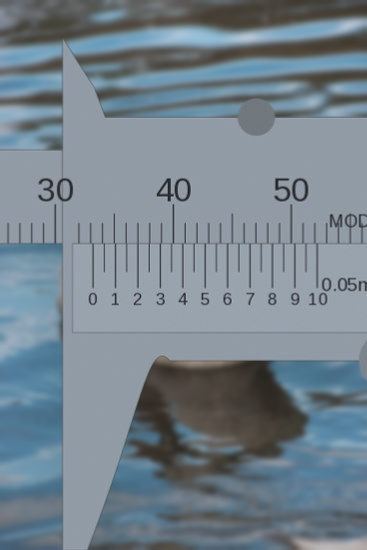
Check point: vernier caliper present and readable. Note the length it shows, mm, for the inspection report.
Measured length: 33.2 mm
